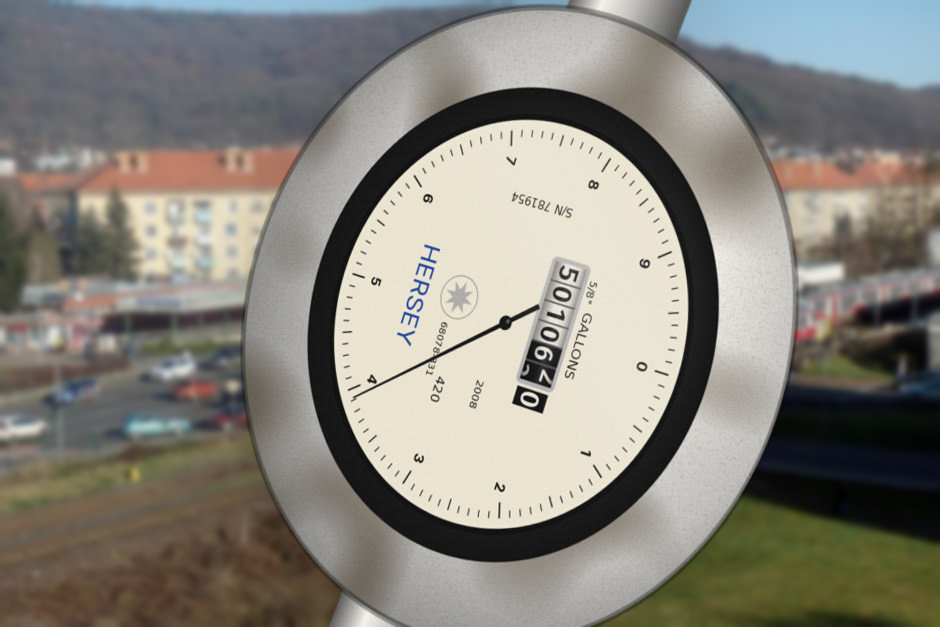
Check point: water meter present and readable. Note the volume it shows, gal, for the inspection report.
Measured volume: 5010623.9 gal
